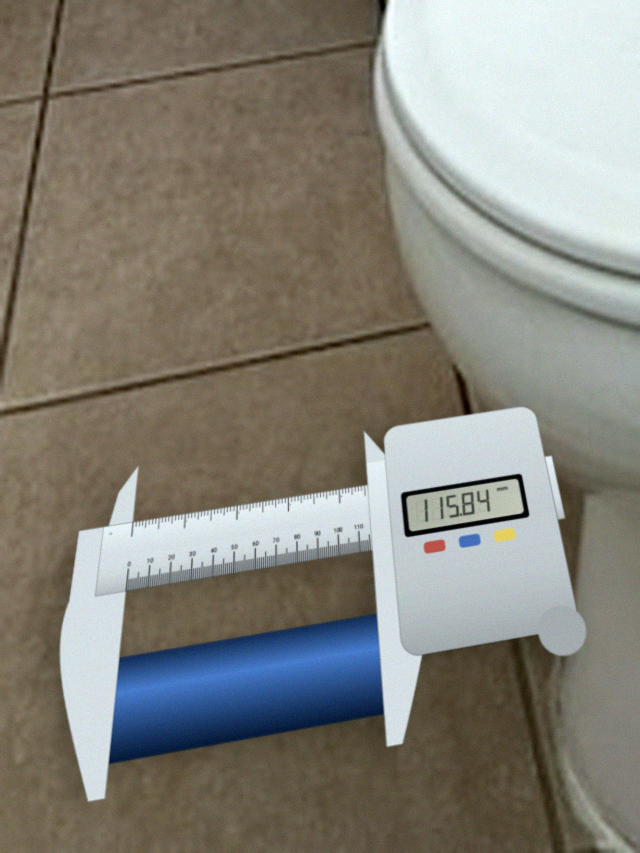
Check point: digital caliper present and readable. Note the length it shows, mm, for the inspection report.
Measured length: 115.84 mm
